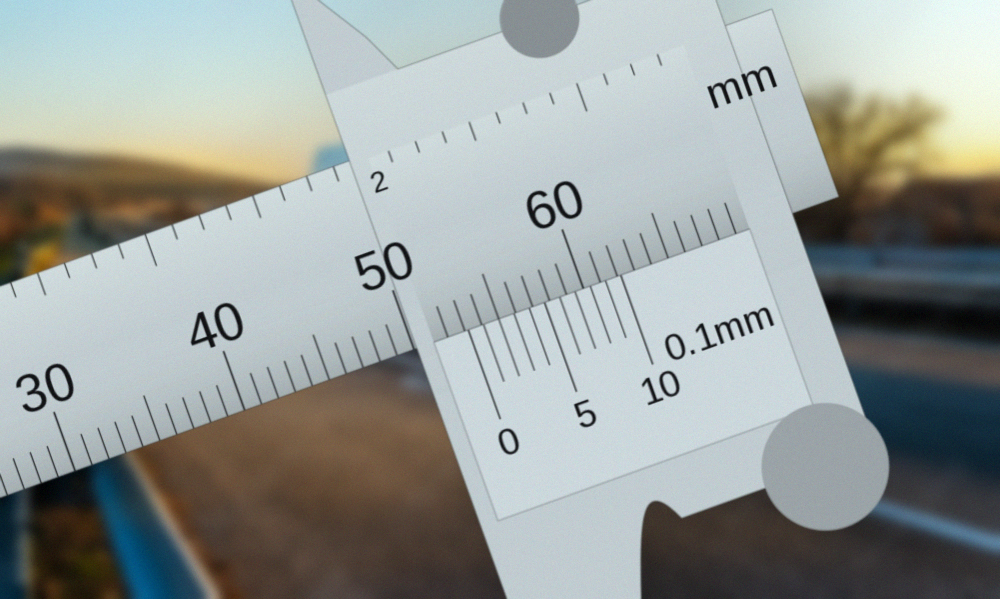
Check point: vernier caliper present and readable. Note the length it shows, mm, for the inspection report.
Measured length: 53.2 mm
